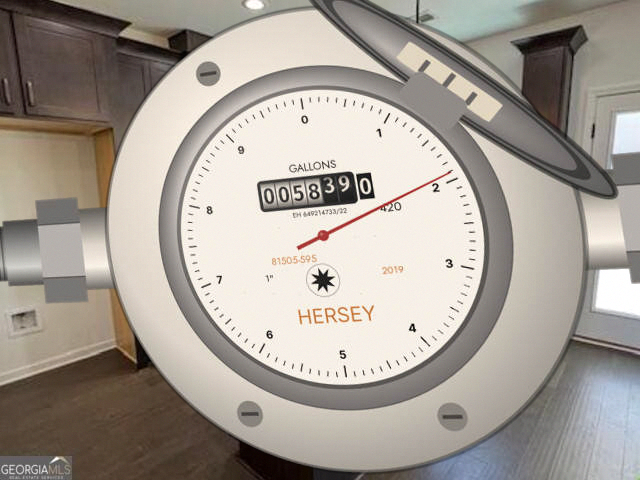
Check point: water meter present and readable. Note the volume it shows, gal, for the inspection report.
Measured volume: 58391.9 gal
